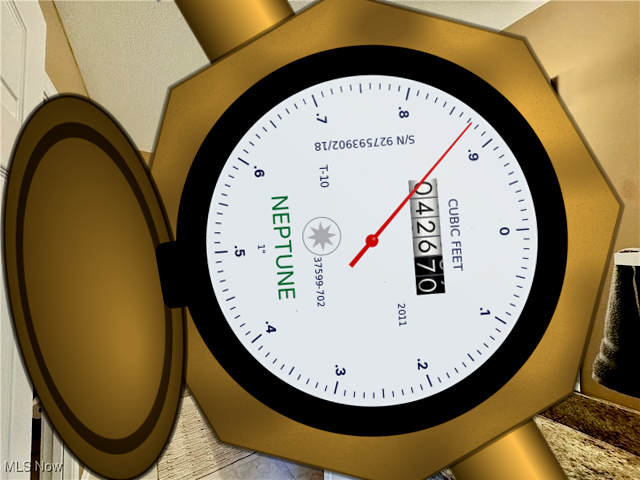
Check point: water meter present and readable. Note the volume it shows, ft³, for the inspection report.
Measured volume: 42669.87 ft³
